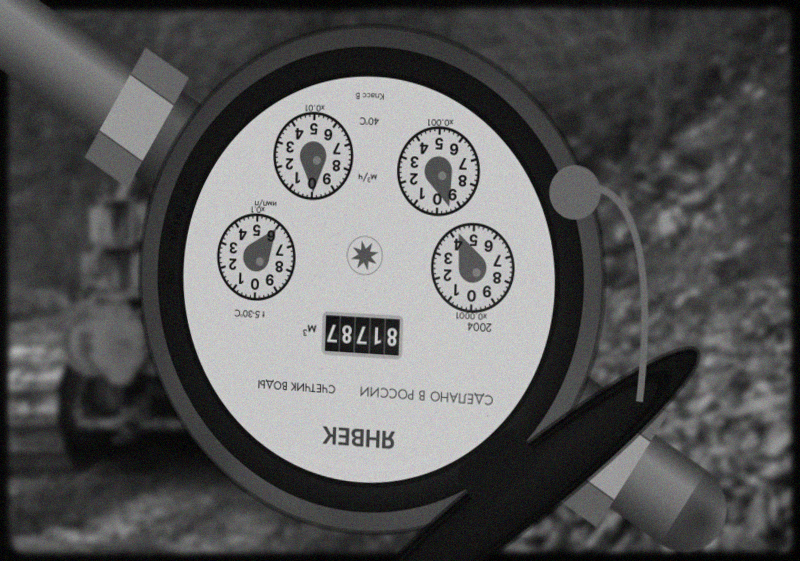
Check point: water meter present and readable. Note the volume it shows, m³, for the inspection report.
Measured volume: 81787.5994 m³
